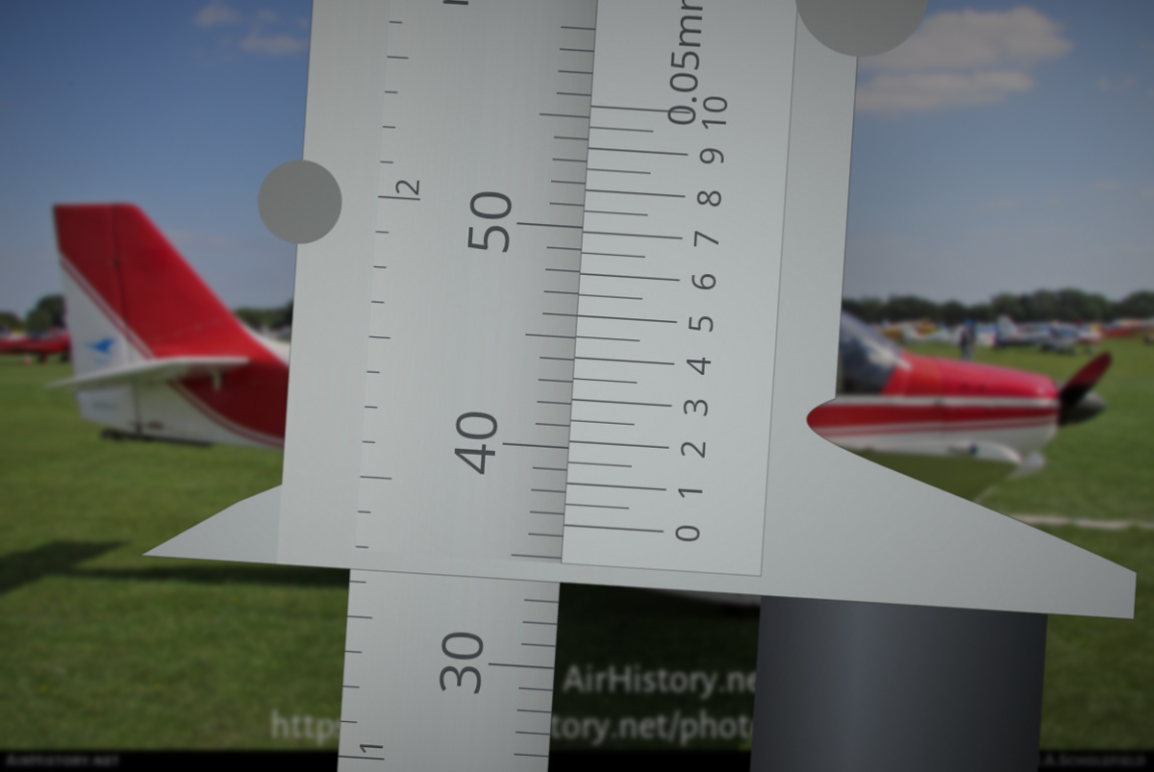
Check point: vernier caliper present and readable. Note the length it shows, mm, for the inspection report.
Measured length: 36.50 mm
